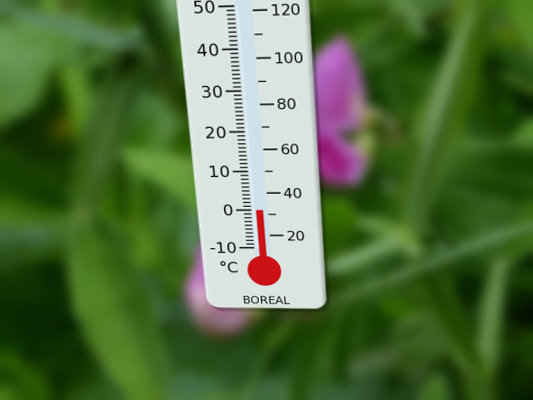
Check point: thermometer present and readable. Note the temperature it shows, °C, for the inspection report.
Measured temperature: 0 °C
